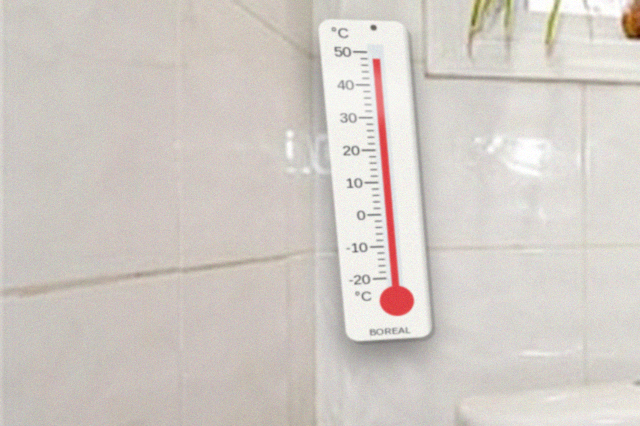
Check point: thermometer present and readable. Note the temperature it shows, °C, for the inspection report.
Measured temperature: 48 °C
